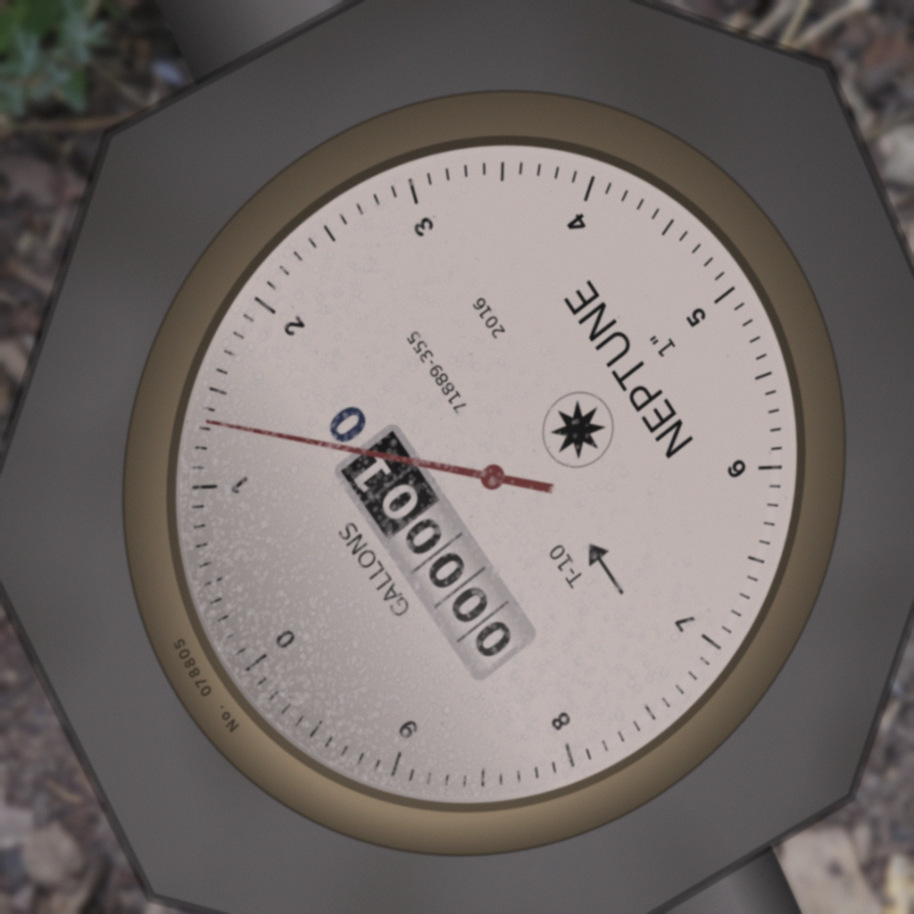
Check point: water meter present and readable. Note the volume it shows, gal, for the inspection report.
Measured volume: 11.3 gal
